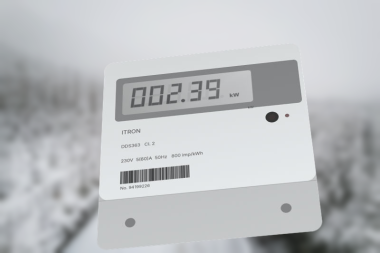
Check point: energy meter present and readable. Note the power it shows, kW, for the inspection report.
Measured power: 2.39 kW
